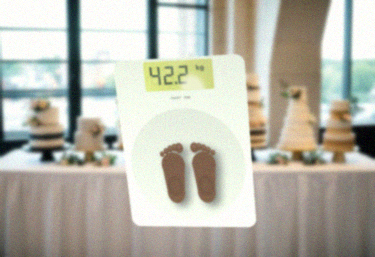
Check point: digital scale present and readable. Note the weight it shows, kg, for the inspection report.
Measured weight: 42.2 kg
